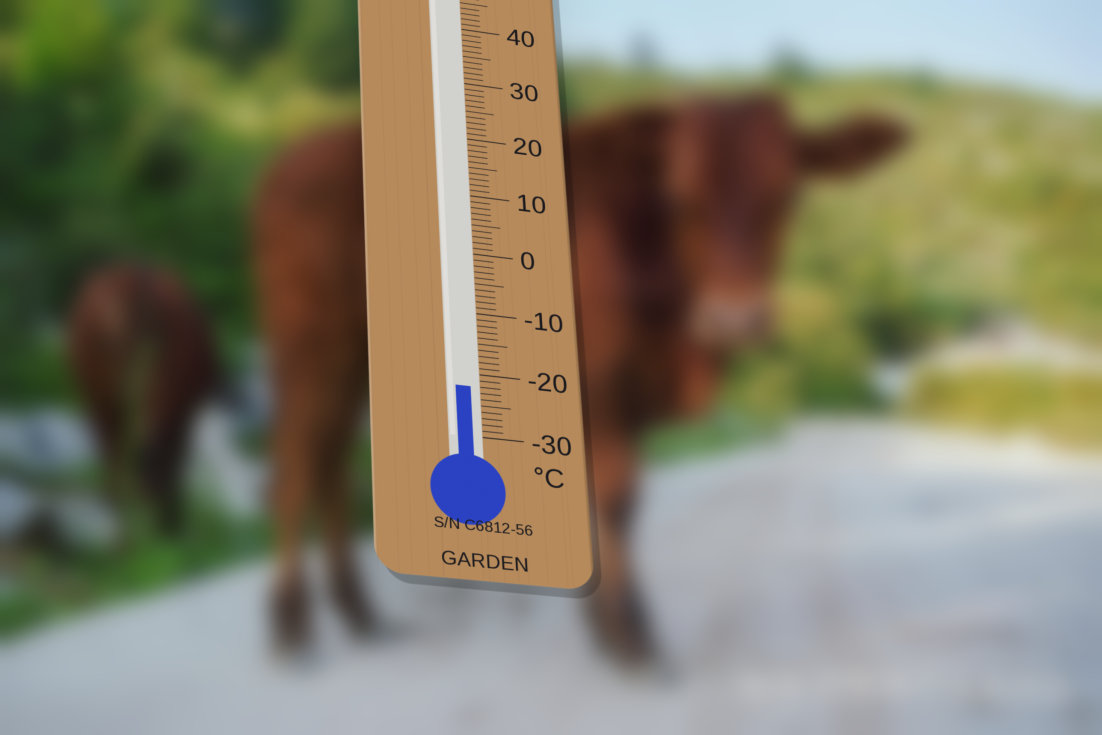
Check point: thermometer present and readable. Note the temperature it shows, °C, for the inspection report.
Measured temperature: -22 °C
